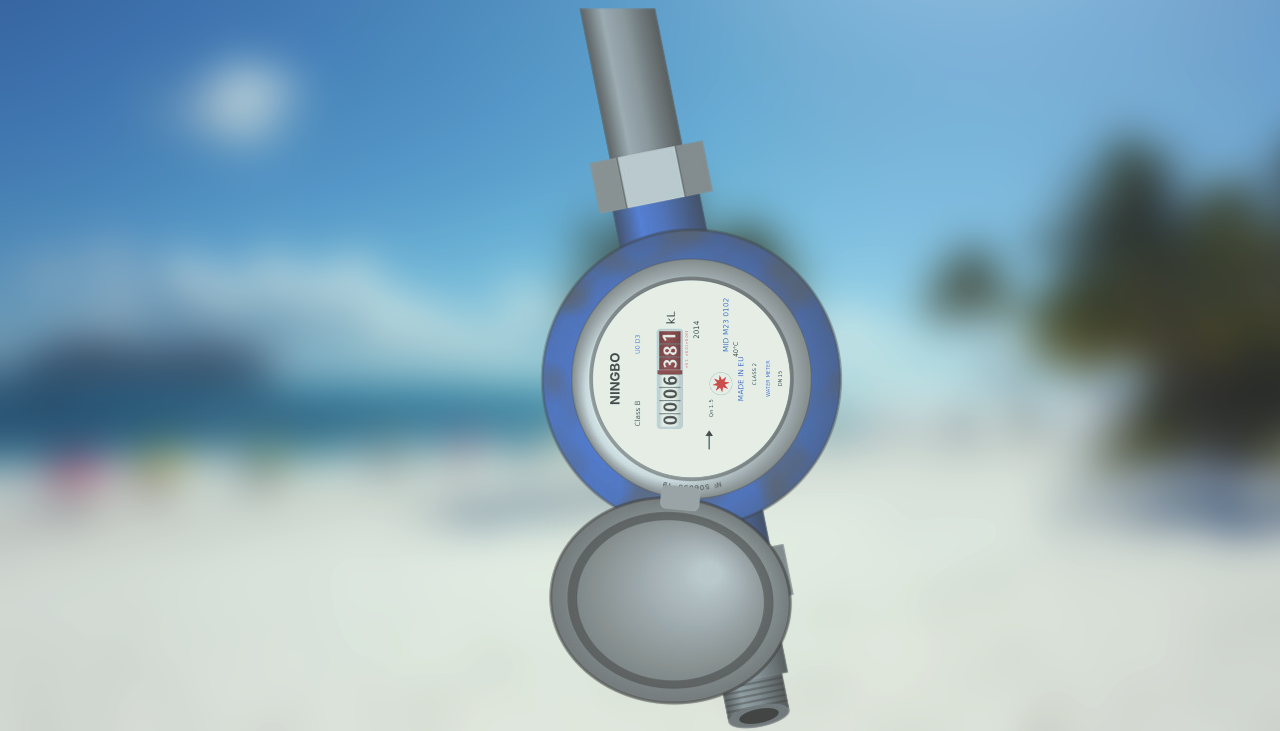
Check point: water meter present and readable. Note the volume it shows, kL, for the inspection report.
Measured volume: 6.381 kL
